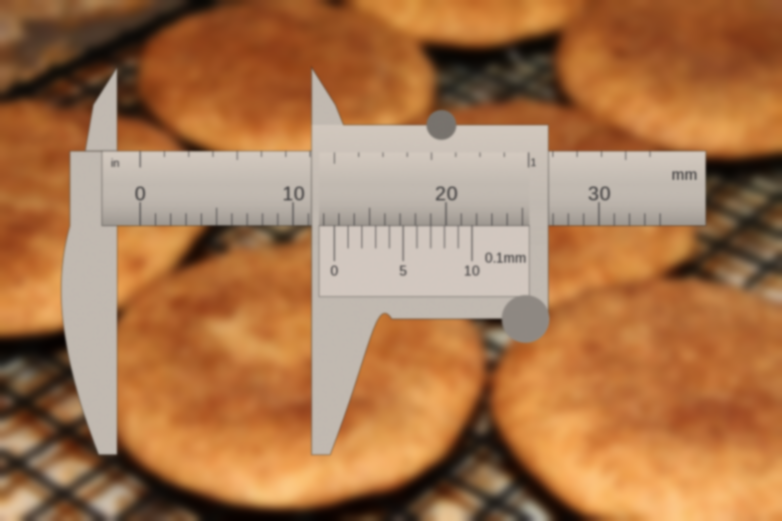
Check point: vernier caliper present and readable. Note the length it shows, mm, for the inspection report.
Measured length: 12.7 mm
